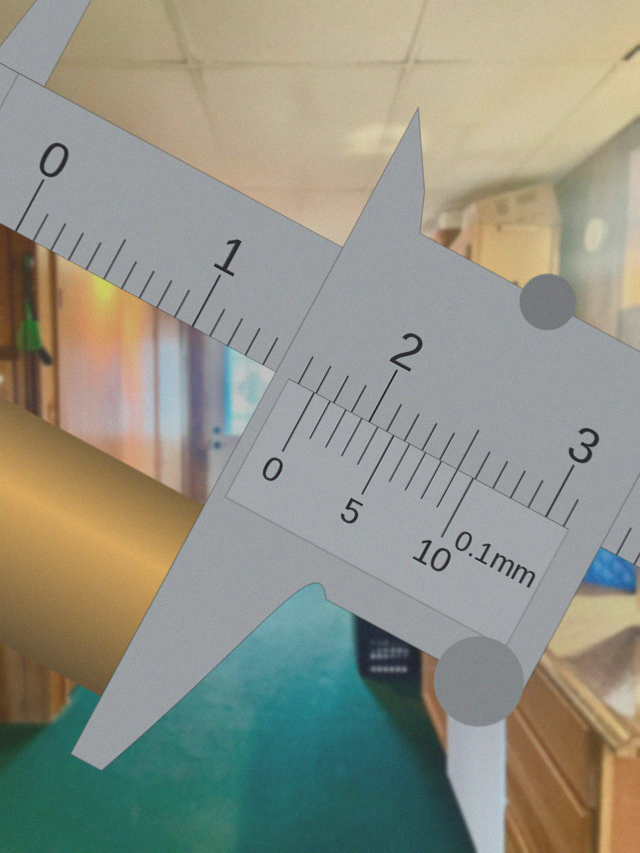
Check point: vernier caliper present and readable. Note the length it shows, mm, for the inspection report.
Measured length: 16.9 mm
